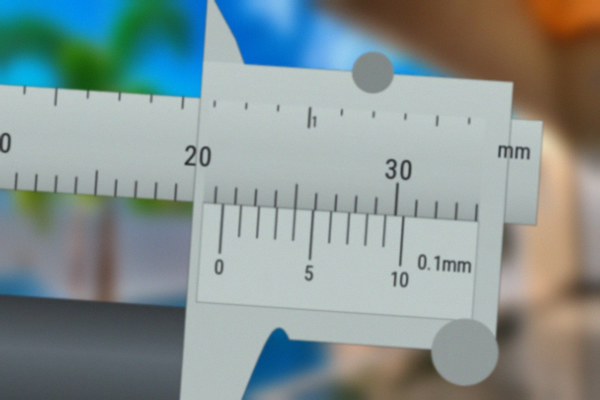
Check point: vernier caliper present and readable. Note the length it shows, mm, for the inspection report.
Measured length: 21.4 mm
